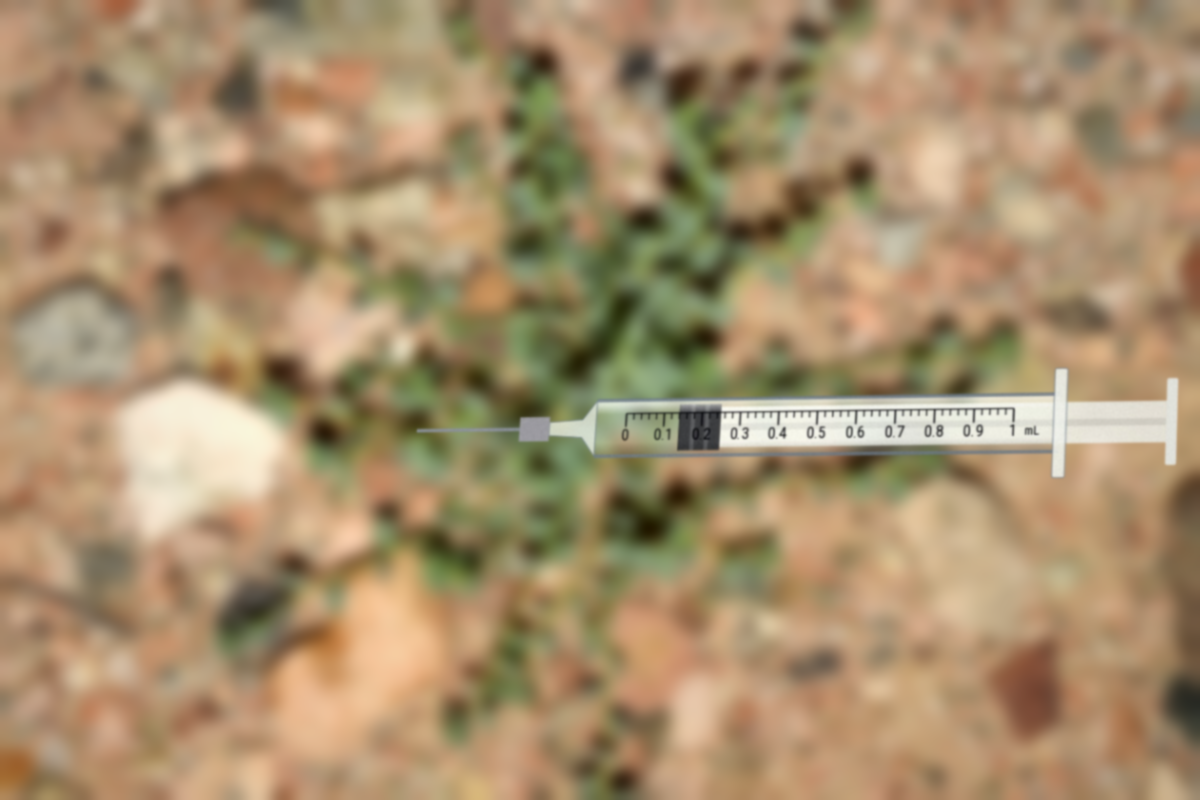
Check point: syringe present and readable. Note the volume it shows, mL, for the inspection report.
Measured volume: 0.14 mL
